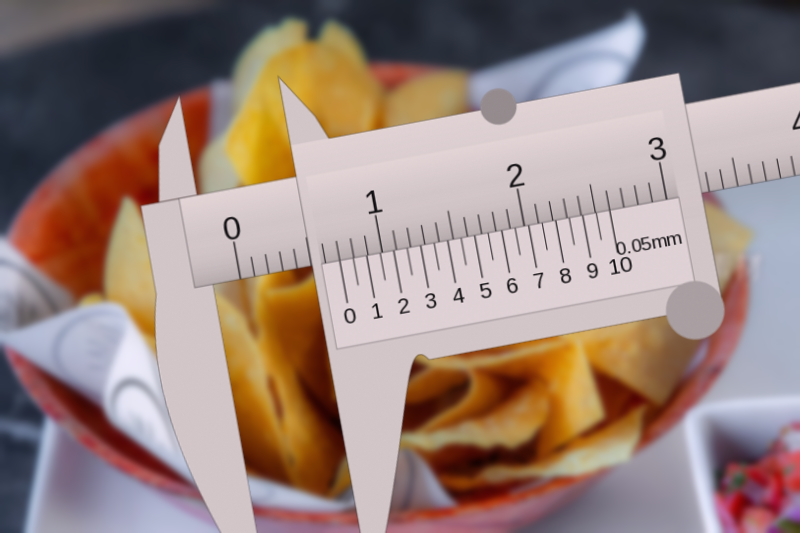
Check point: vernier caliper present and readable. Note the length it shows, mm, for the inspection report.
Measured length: 7.0 mm
